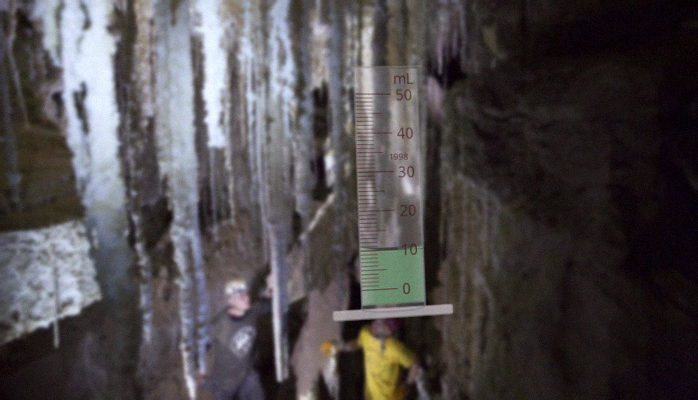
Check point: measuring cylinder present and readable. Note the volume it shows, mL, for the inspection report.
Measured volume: 10 mL
